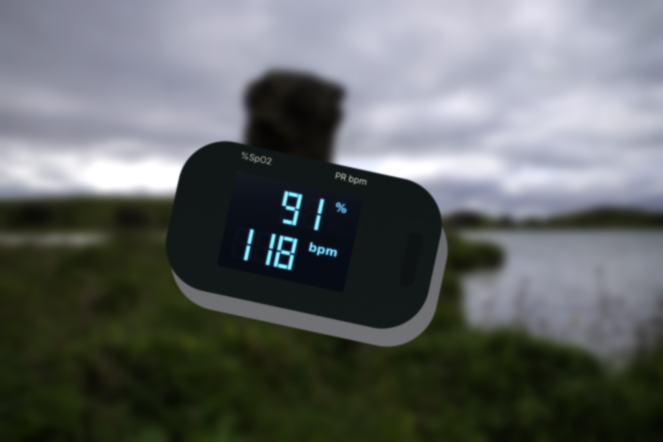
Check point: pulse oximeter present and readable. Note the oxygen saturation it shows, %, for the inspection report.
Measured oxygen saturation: 91 %
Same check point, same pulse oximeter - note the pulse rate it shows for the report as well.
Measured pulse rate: 118 bpm
